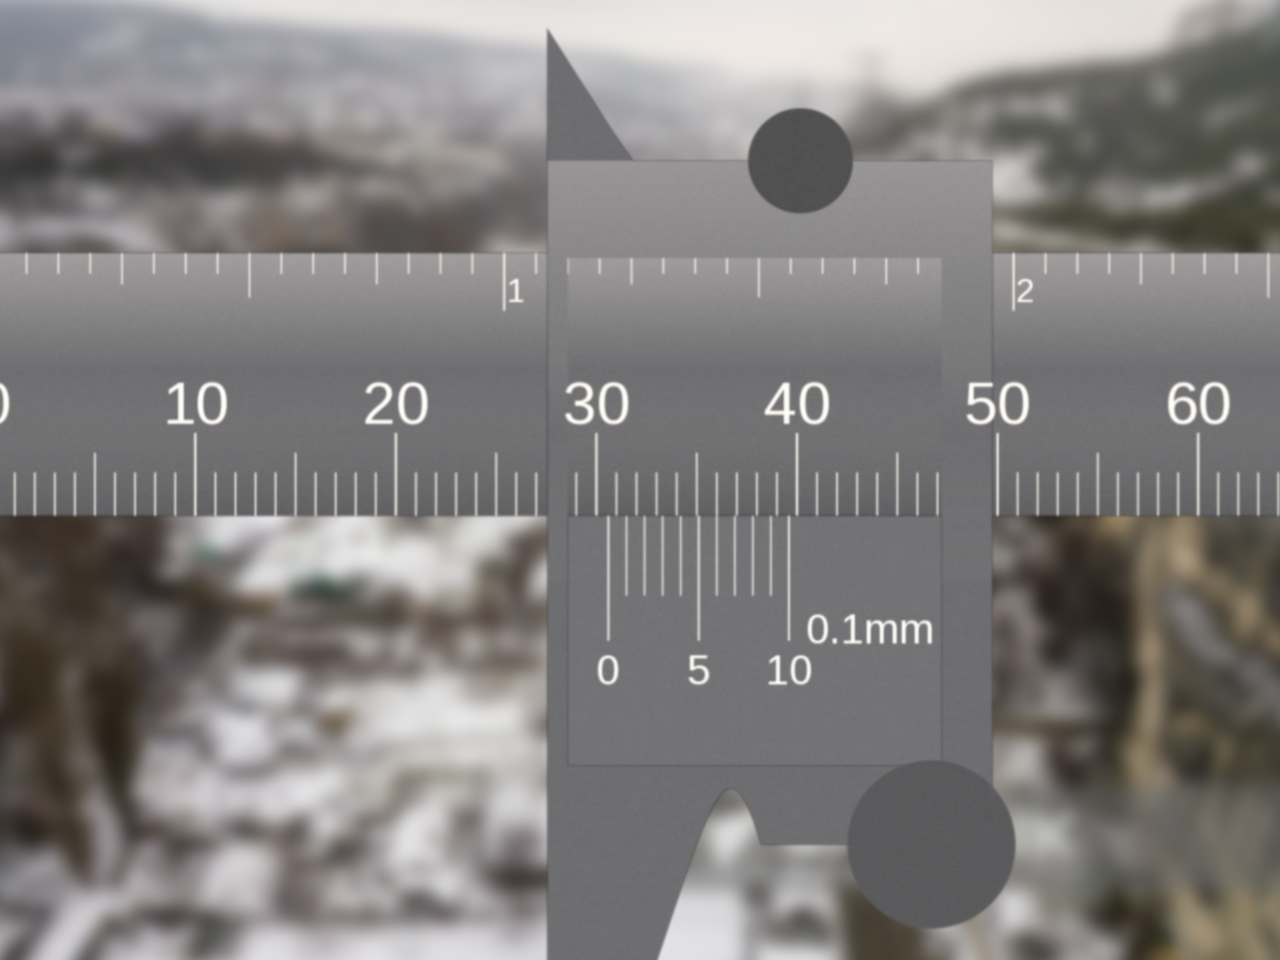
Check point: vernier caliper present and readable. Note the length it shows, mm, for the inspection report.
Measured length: 30.6 mm
